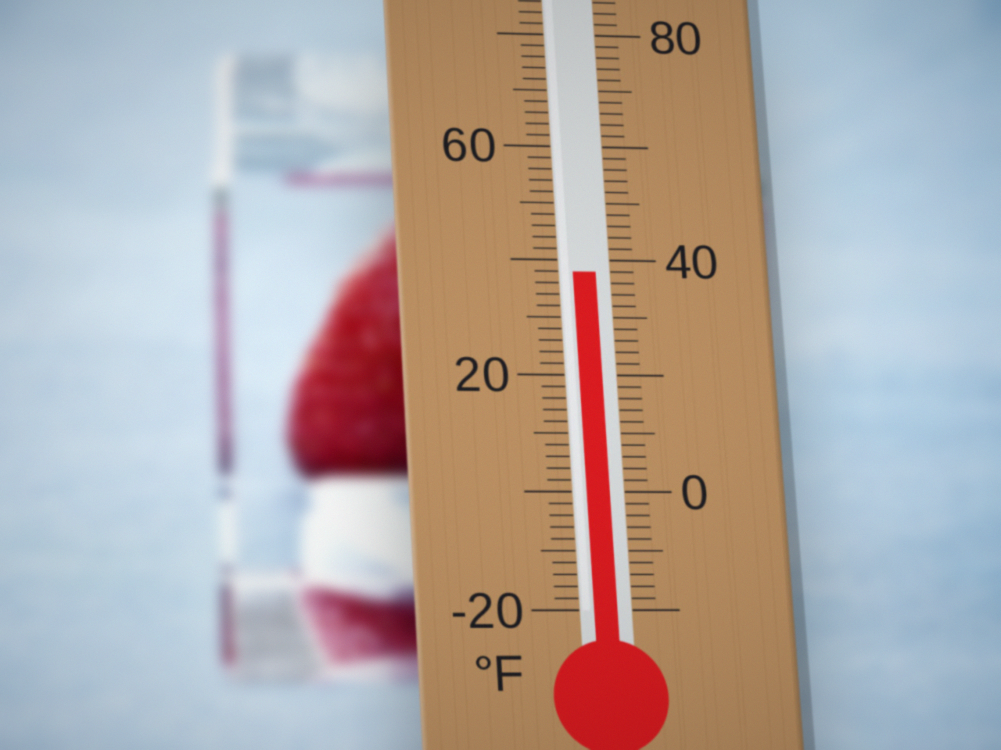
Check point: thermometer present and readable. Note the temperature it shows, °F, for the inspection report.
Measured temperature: 38 °F
